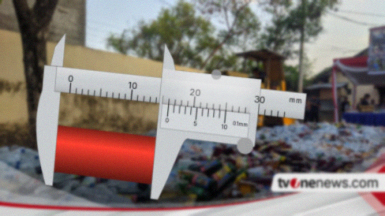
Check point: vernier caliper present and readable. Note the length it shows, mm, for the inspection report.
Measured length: 16.0 mm
